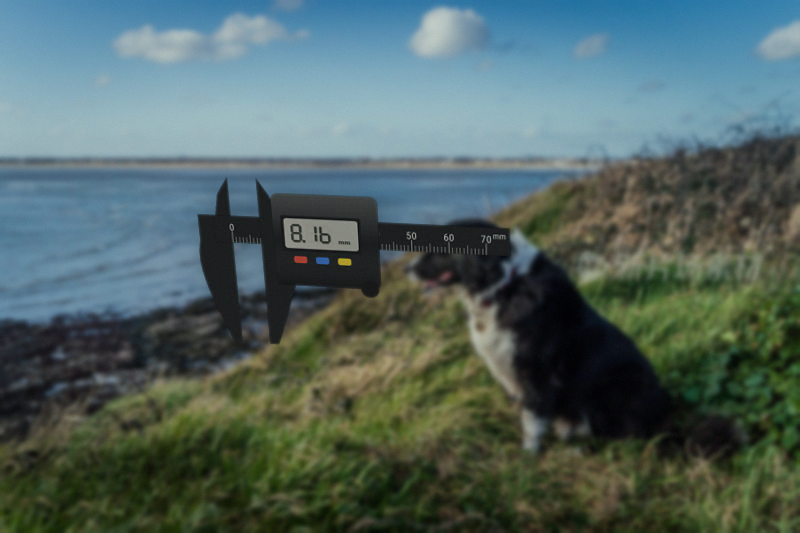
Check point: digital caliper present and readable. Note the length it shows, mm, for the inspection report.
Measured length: 8.16 mm
